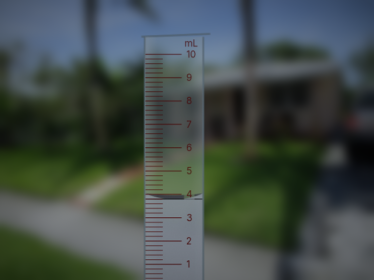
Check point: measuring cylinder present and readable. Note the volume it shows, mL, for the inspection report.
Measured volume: 3.8 mL
